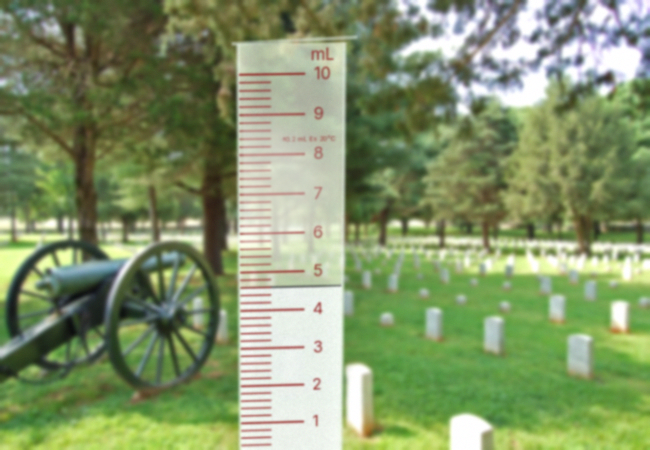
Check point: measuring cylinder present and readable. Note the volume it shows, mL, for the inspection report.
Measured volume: 4.6 mL
